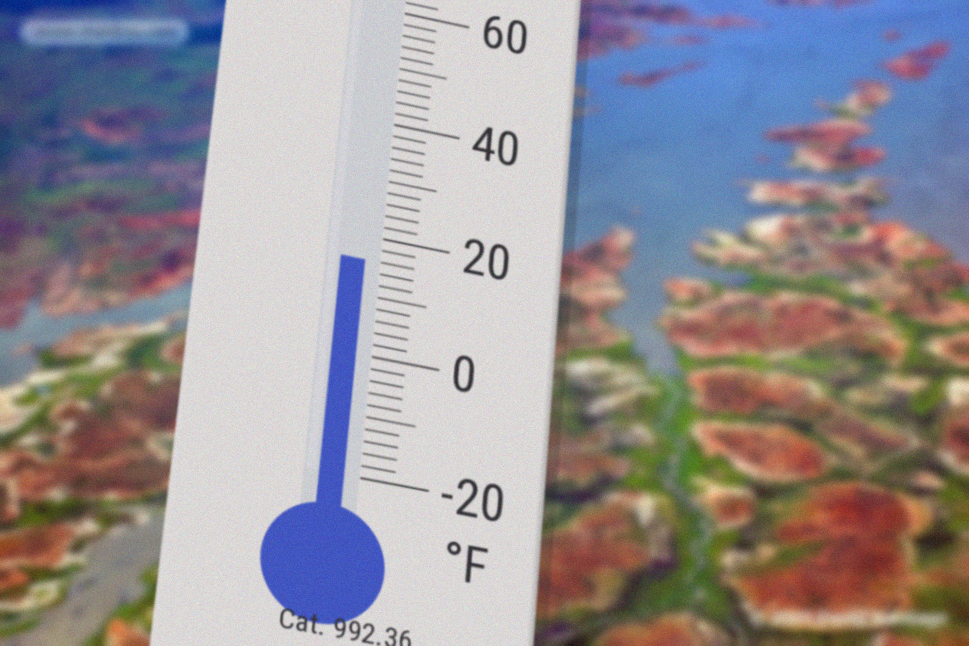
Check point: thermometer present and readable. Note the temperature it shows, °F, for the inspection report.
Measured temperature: 16 °F
